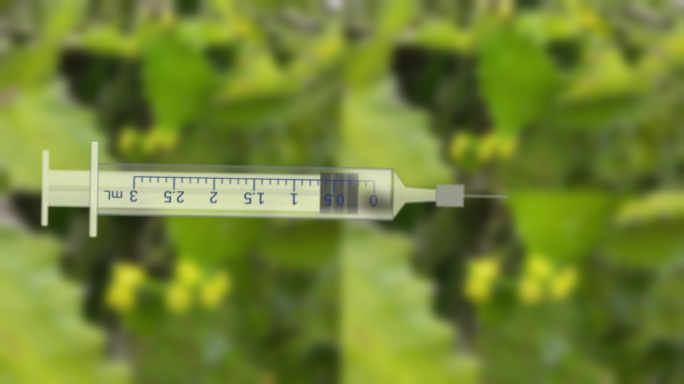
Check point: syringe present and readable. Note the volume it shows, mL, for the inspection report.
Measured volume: 0.2 mL
